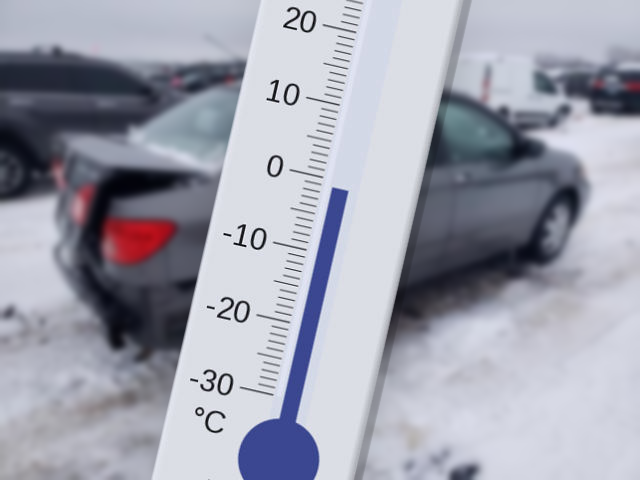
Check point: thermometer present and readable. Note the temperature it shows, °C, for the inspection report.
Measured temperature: -1 °C
